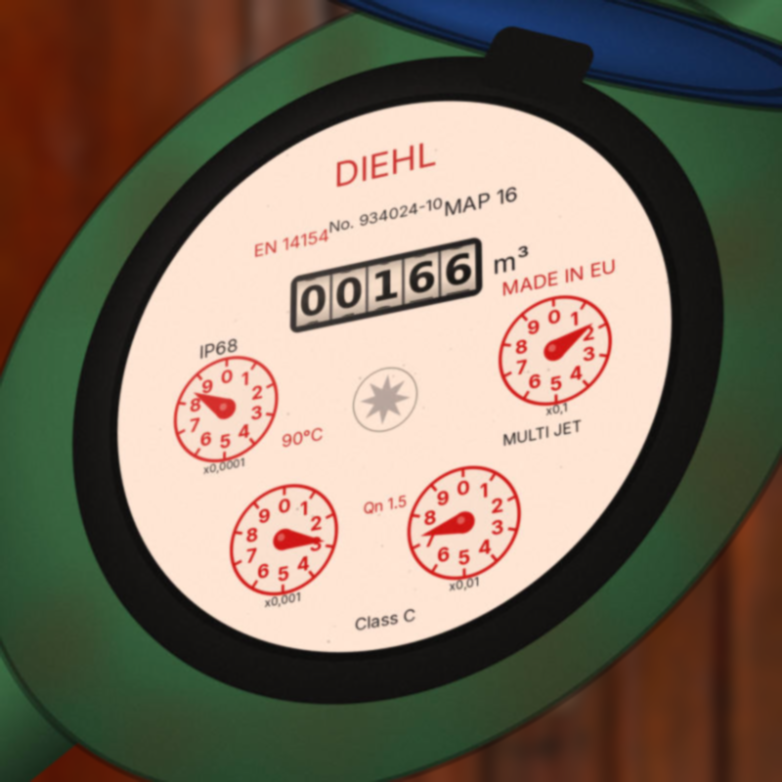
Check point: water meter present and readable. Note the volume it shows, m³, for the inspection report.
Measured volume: 166.1728 m³
